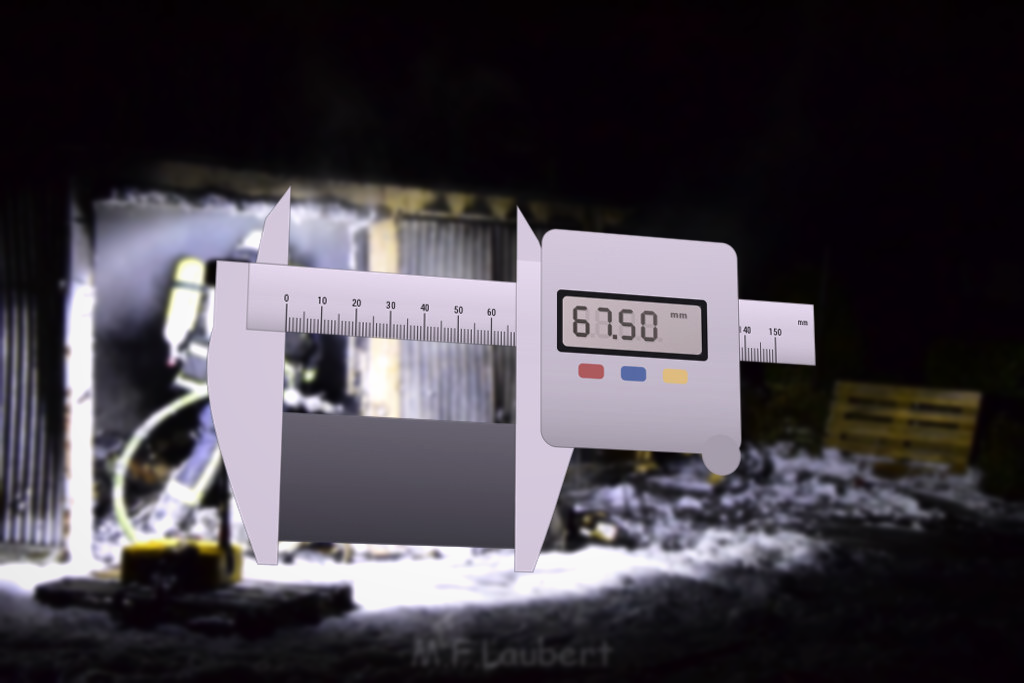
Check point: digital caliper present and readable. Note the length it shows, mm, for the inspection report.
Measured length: 67.50 mm
